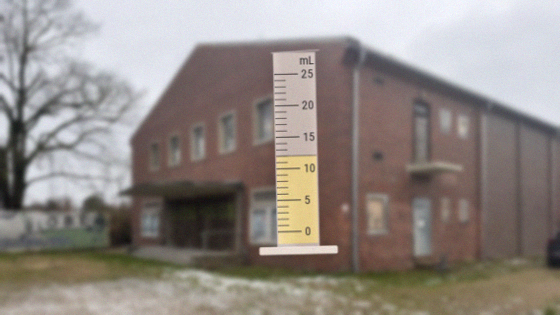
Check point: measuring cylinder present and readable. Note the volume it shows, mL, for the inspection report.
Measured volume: 12 mL
